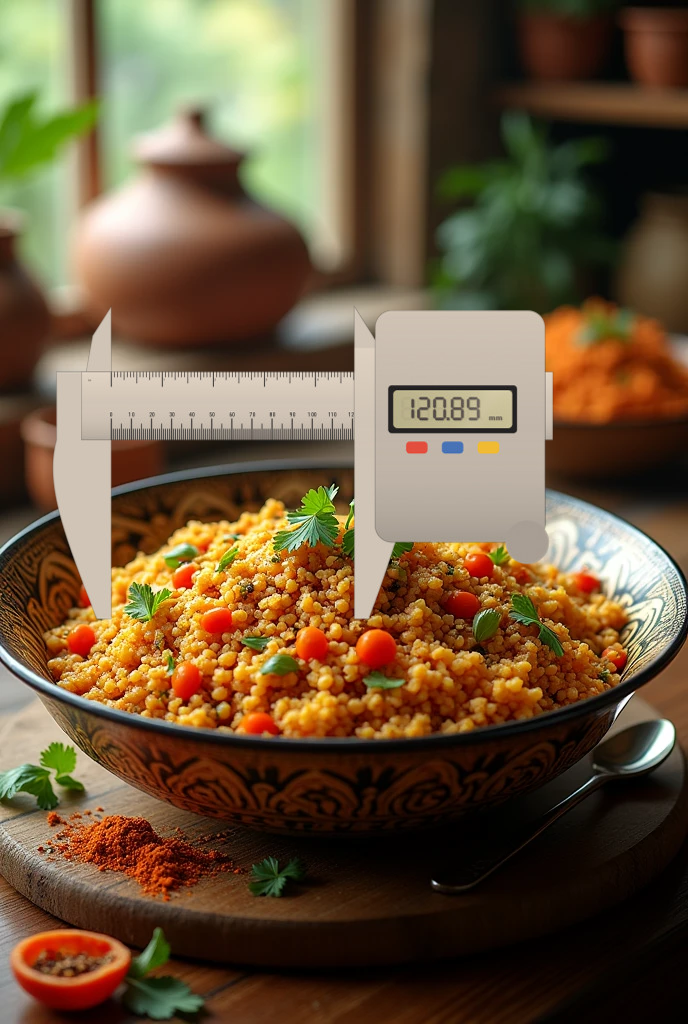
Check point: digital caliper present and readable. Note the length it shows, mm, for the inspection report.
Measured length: 120.89 mm
